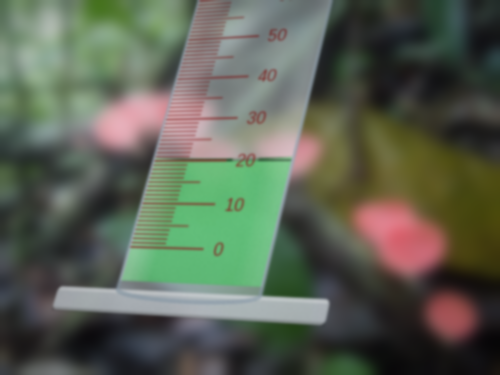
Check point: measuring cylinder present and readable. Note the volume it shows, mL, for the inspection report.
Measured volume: 20 mL
